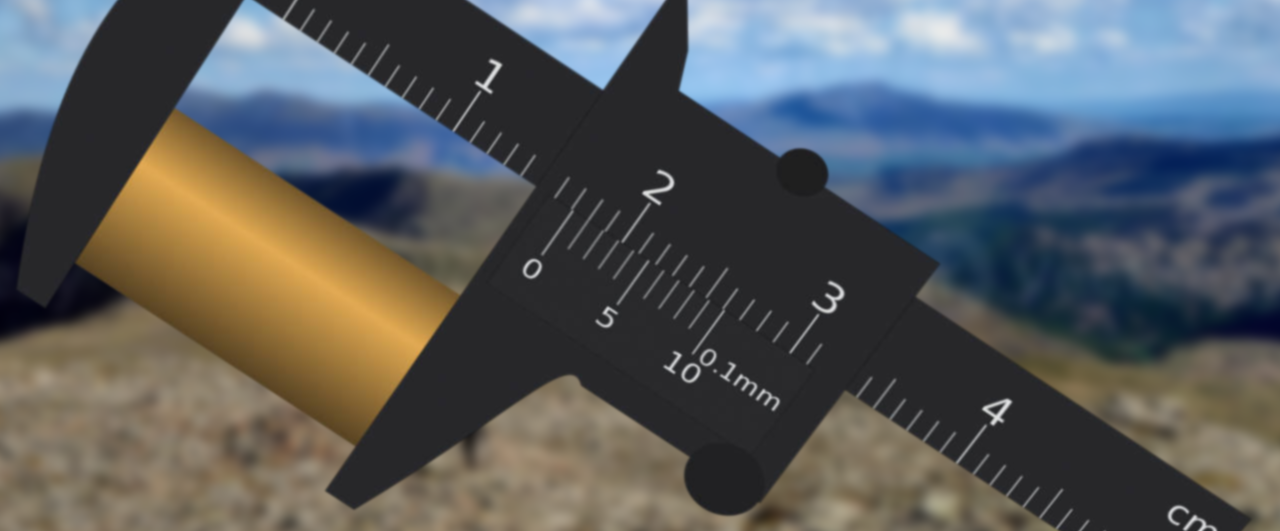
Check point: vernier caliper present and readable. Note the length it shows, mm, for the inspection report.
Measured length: 17.1 mm
